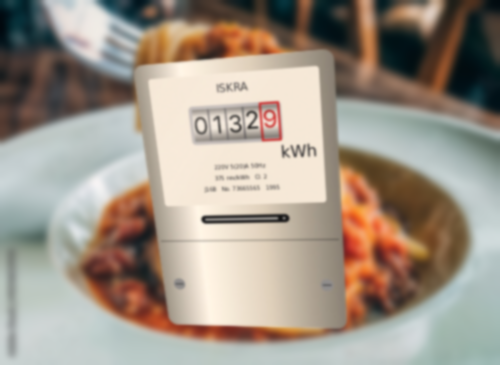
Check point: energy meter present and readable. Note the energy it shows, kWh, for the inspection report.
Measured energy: 132.9 kWh
